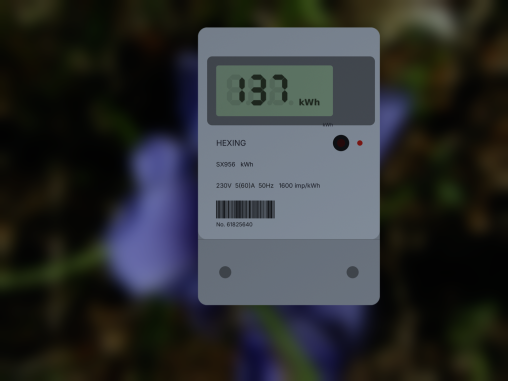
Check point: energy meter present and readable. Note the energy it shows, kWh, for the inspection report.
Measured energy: 137 kWh
